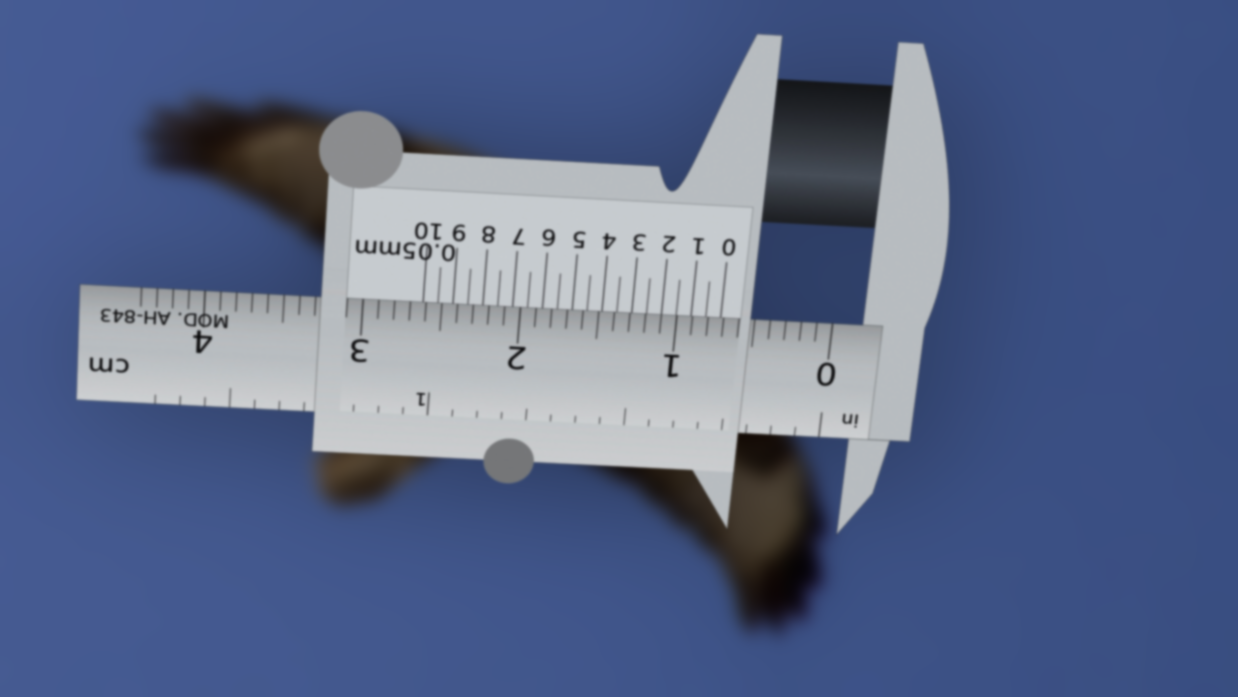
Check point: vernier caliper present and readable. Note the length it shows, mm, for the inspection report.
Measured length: 7.2 mm
